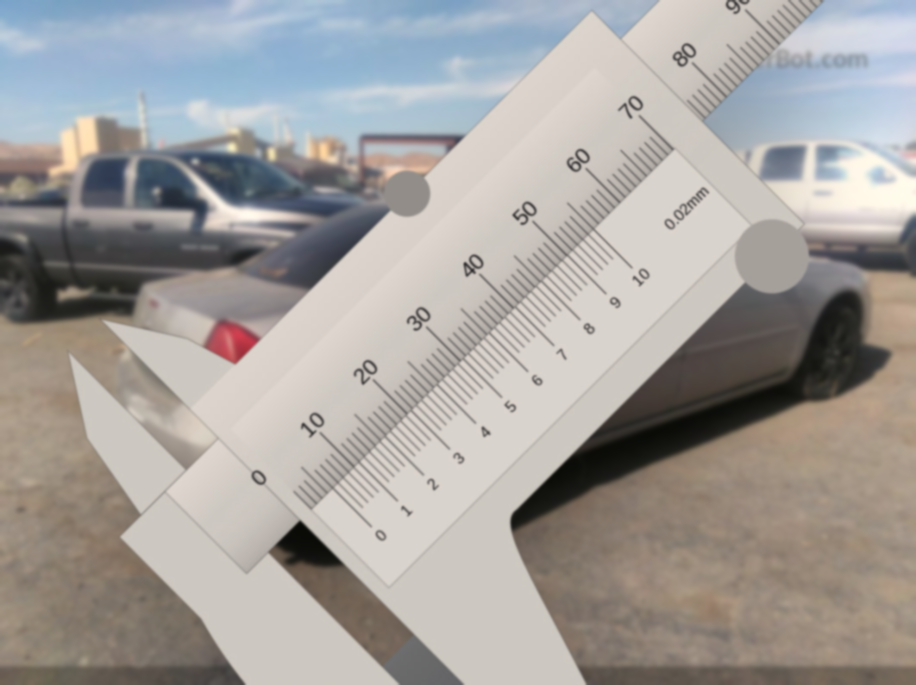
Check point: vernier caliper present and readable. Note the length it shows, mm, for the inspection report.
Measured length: 6.0 mm
